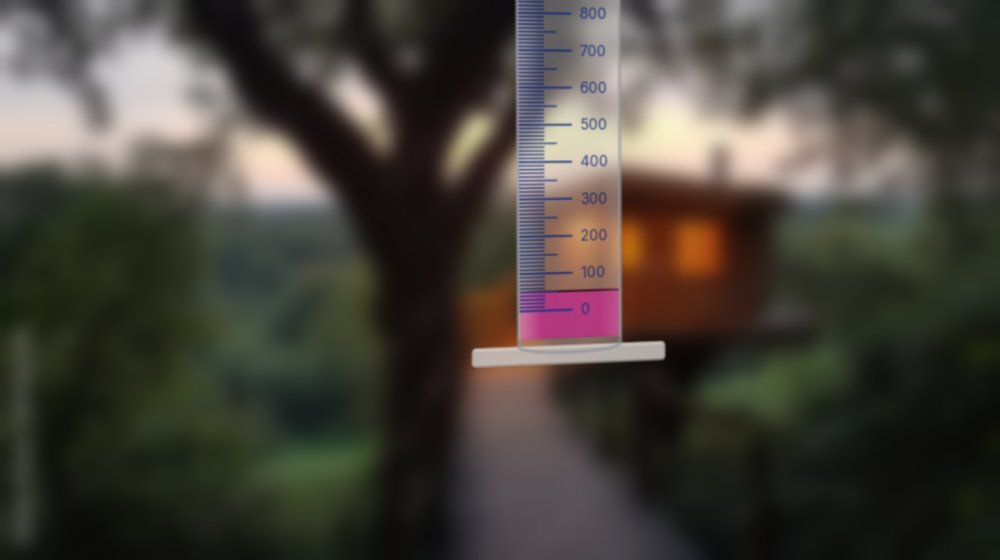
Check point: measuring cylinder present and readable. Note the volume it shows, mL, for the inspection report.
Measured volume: 50 mL
